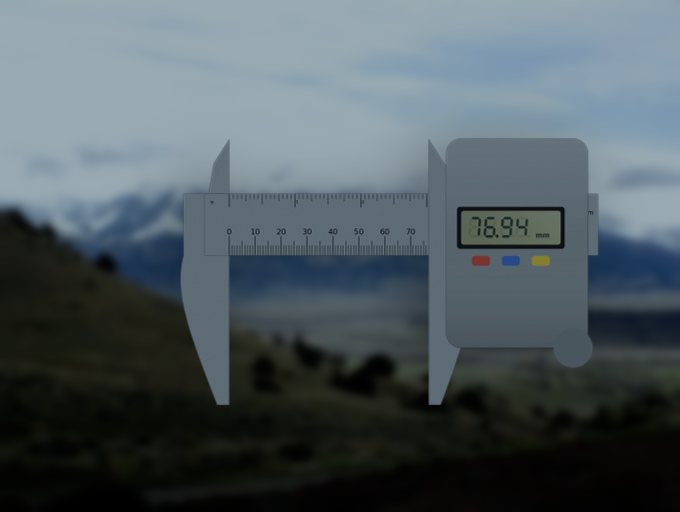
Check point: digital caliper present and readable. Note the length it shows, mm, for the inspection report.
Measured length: 76.94 mm
